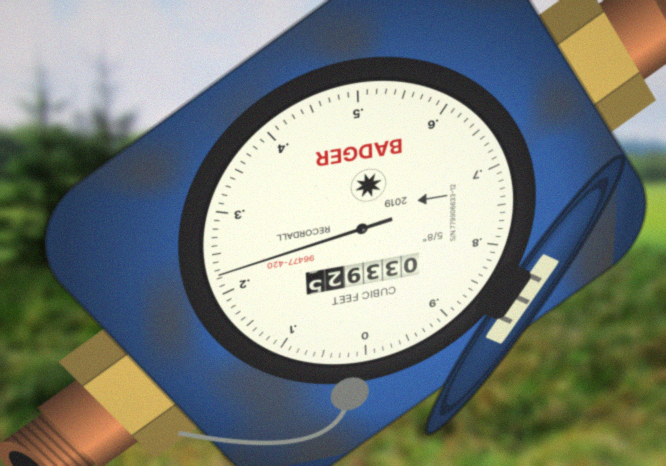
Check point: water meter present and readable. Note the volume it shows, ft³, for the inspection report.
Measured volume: 33925.22 ft³
